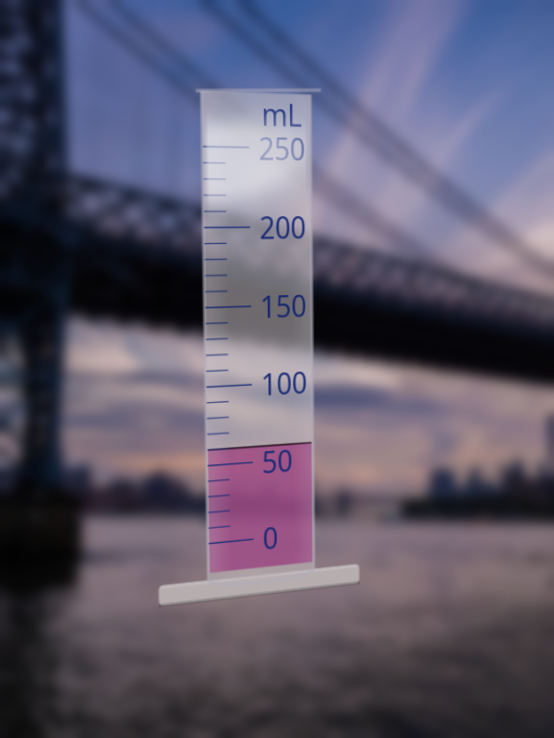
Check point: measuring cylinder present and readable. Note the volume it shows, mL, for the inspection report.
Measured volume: 60 mL
